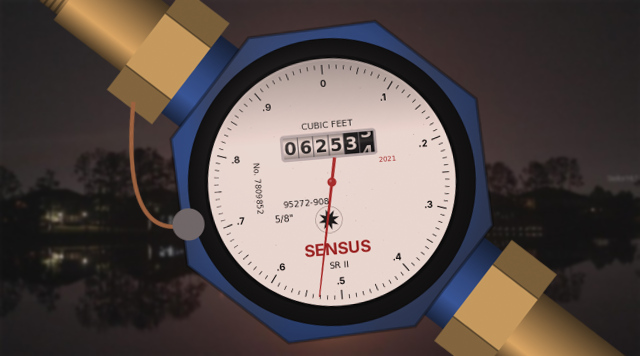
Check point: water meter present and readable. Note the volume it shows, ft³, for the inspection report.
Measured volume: 62533.53 ft³
